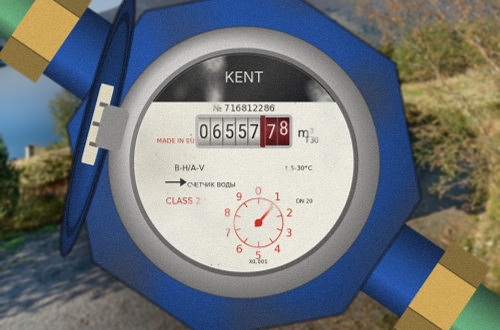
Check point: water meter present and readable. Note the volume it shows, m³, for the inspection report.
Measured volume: 6557.781 m³
